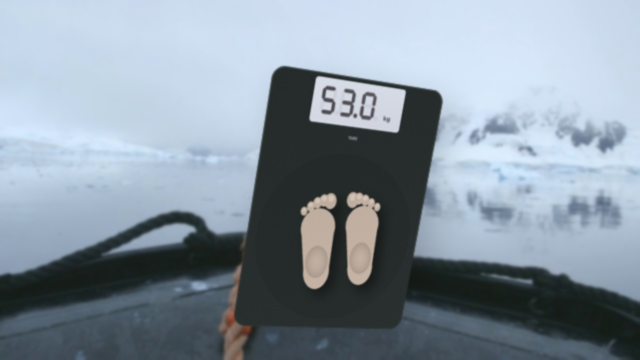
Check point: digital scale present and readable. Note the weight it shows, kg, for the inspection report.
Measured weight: 53.0 kg
